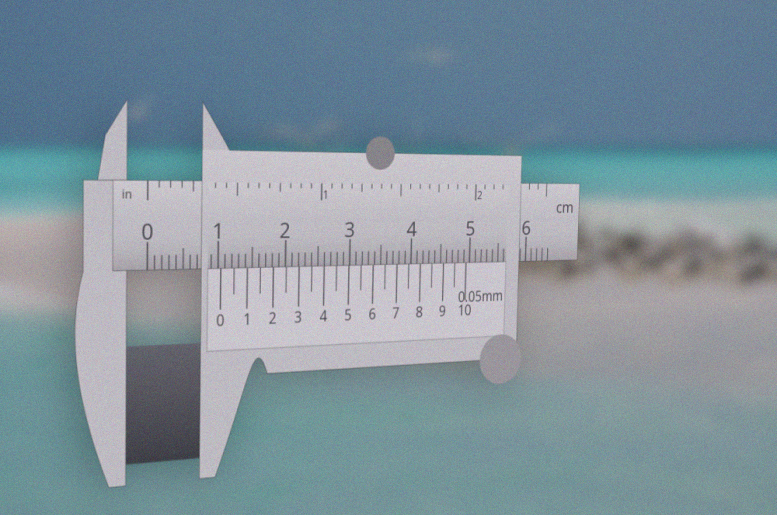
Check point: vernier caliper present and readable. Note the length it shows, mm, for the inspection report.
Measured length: 10.4 mm
